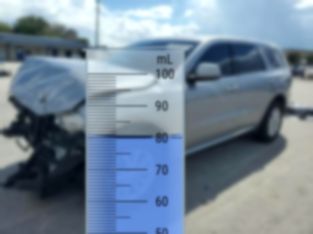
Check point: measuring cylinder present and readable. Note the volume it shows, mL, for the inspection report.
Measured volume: 80 mL
